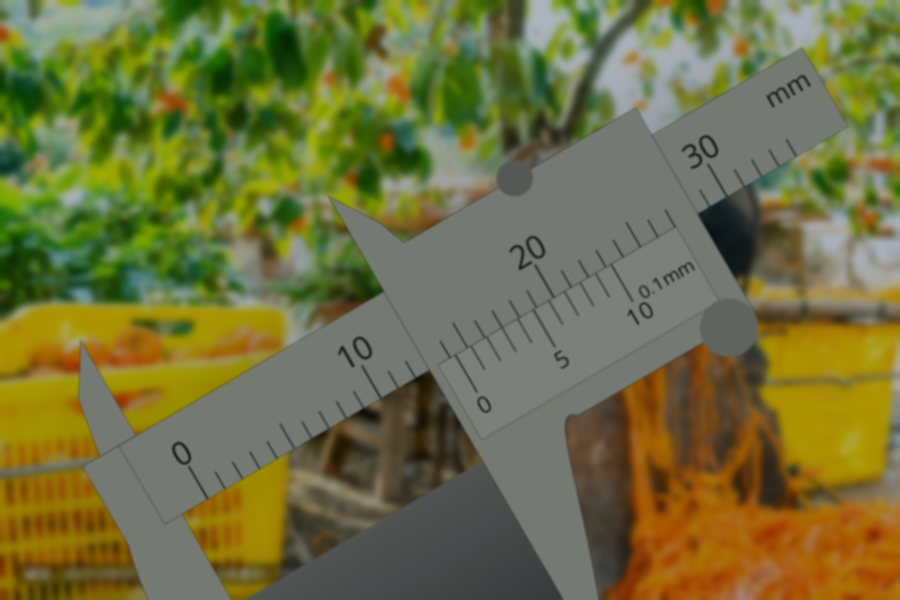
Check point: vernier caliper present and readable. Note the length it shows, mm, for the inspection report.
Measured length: 14.3 mm
